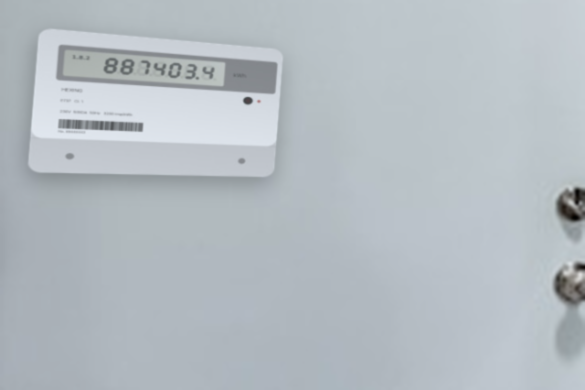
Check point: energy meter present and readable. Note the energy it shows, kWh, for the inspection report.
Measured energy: 887403.4 kWh
